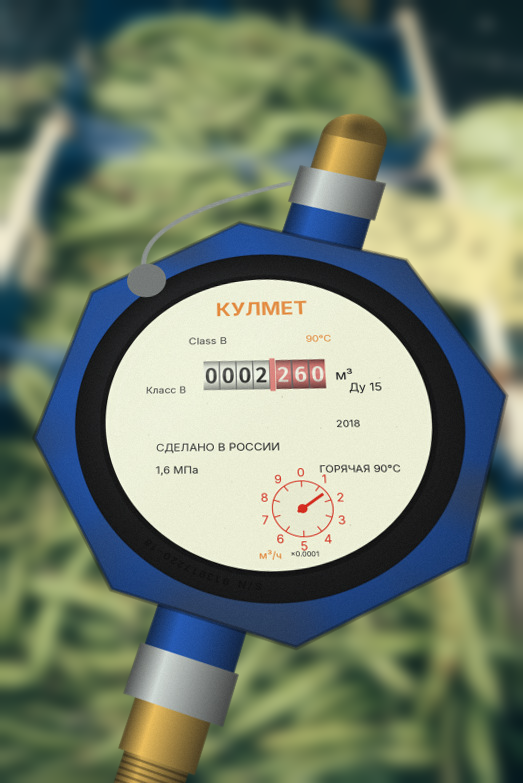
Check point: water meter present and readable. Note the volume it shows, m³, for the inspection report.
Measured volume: 2.2601 m³
